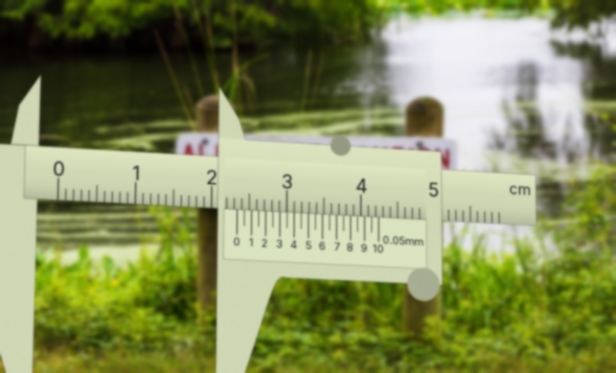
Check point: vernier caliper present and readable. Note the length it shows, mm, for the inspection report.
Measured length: 23.4 mm
